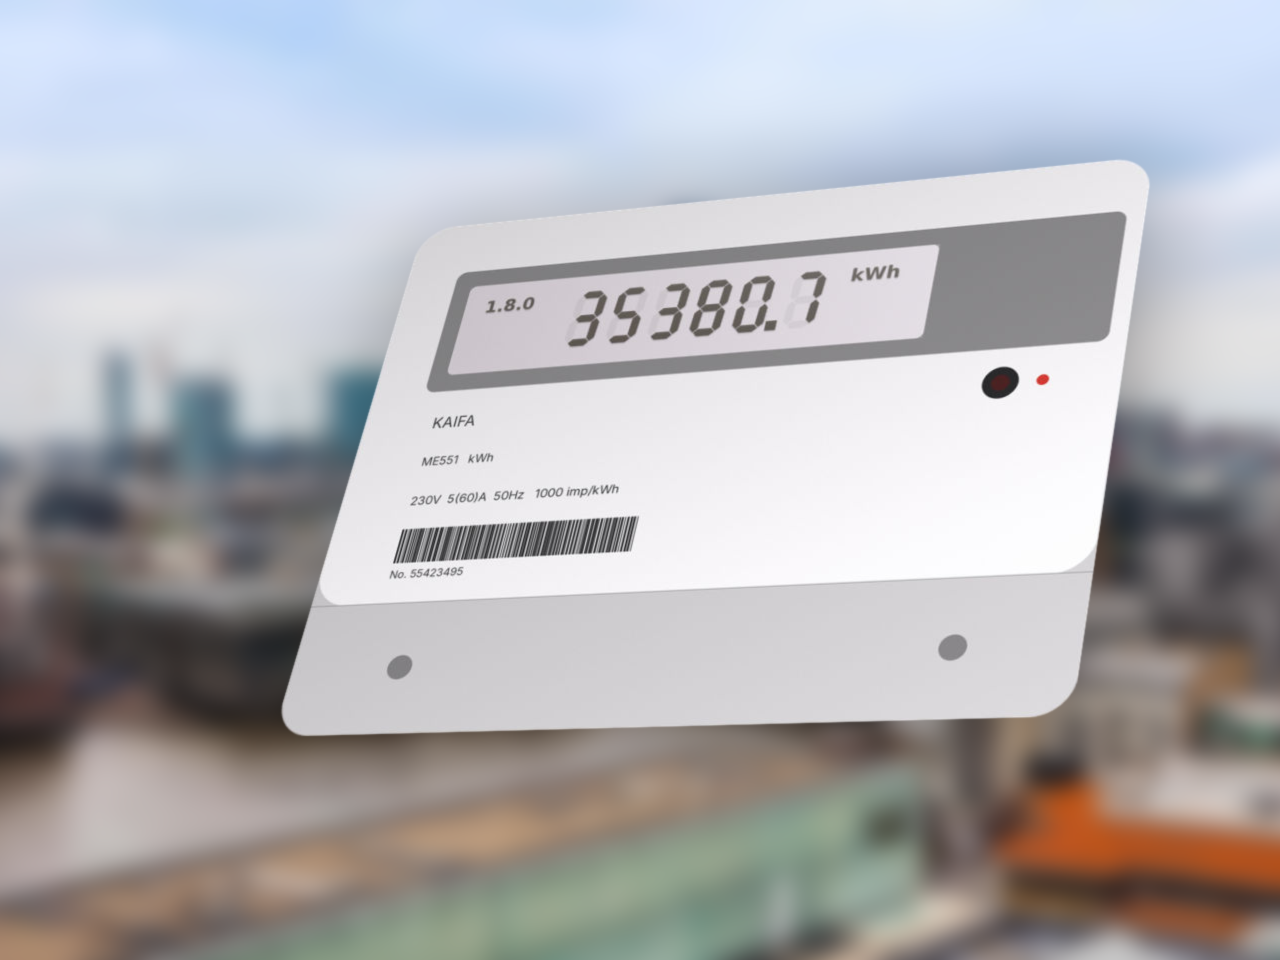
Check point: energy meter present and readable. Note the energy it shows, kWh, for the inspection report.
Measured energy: 35380.7 kWh
